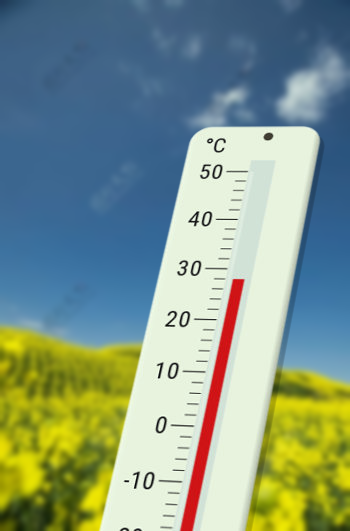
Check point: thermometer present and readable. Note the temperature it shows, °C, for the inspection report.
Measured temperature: 28 °C
